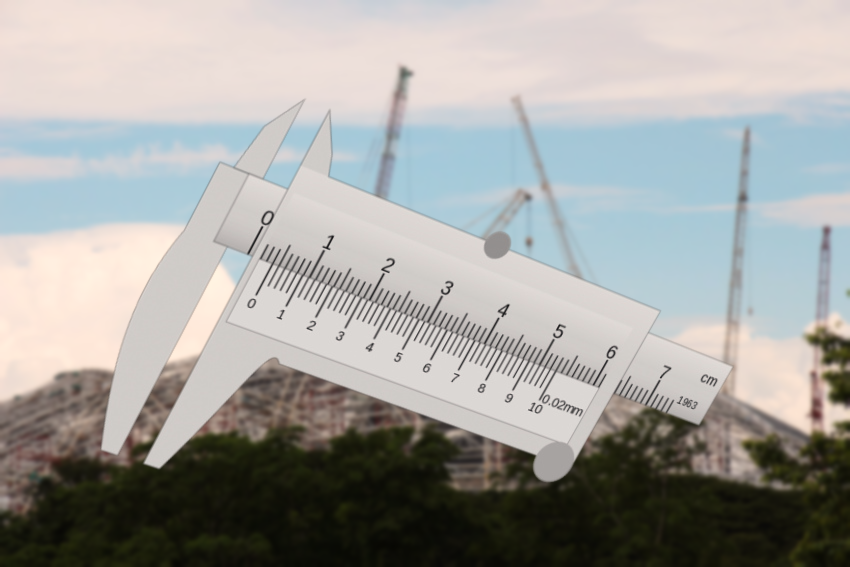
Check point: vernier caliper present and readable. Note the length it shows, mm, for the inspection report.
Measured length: 4.0 mm
